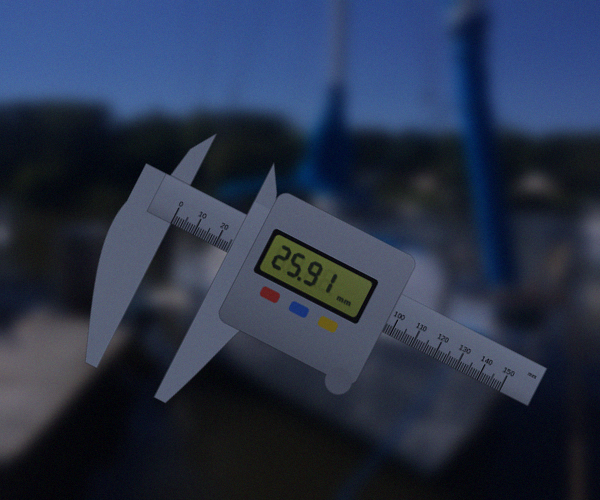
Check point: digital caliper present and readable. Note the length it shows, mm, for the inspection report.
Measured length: 25.91 mm
